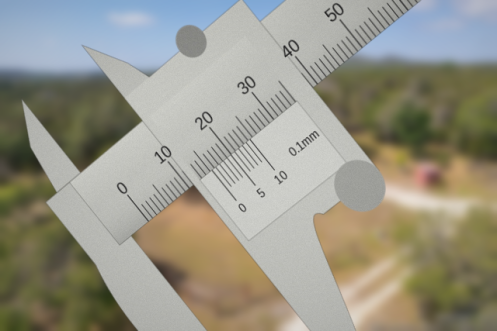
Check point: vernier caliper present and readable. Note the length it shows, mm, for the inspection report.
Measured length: 15.4 mm
